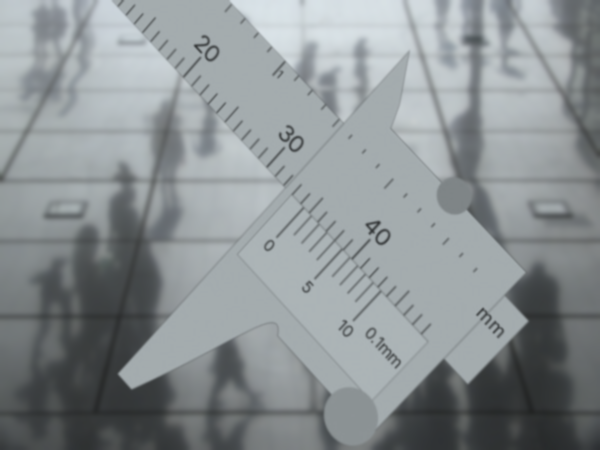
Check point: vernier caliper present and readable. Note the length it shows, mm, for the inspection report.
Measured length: 34.4 mm
